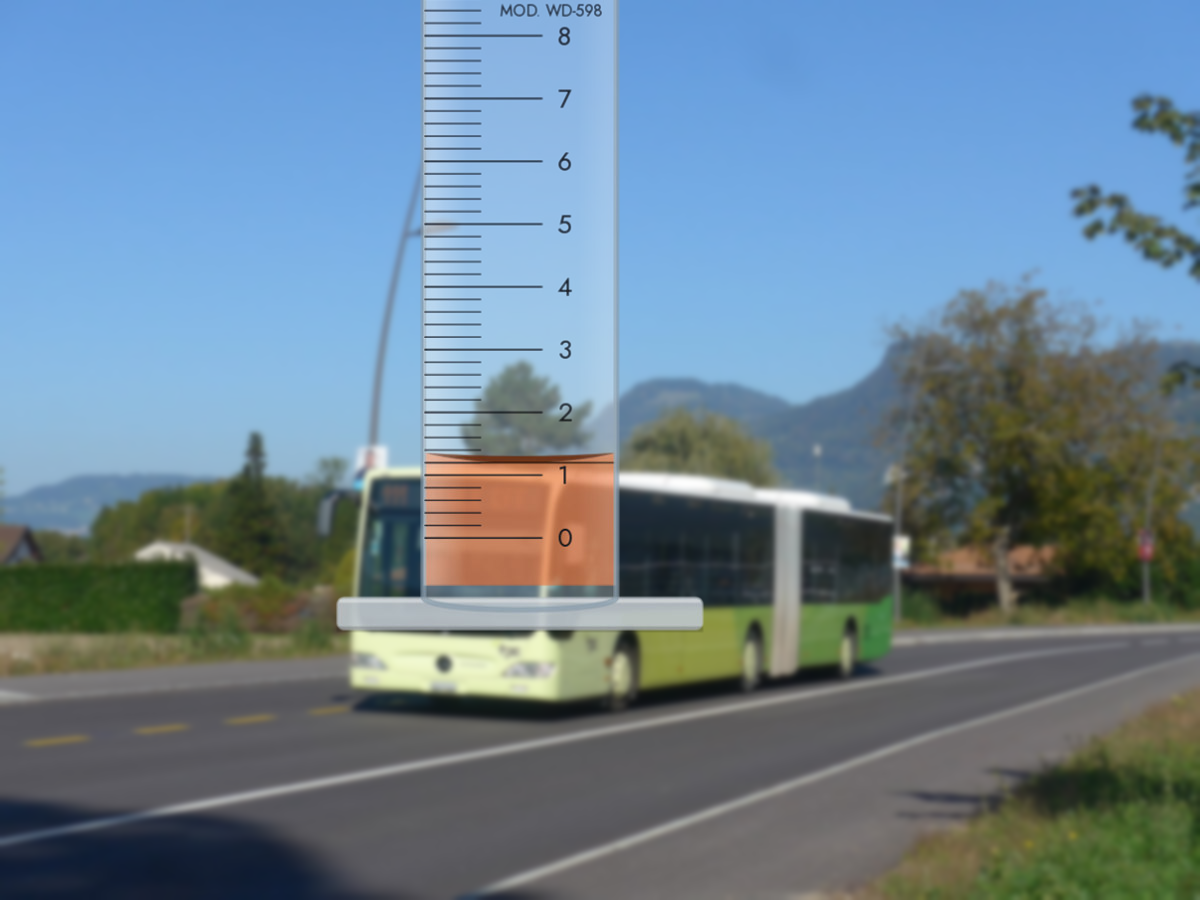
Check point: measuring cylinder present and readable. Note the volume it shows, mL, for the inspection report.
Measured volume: 1.2 mL
